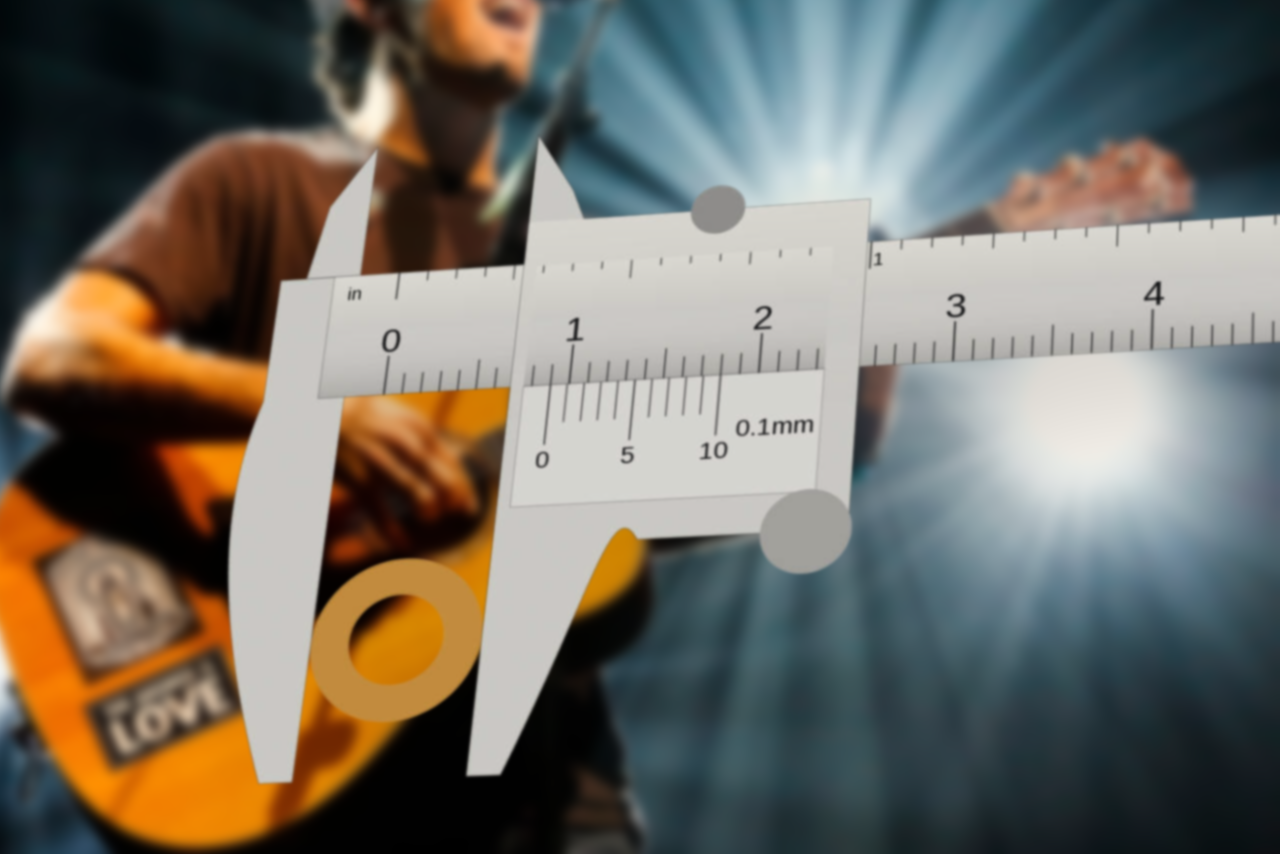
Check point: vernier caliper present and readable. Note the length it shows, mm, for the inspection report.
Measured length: 9.0 mm
